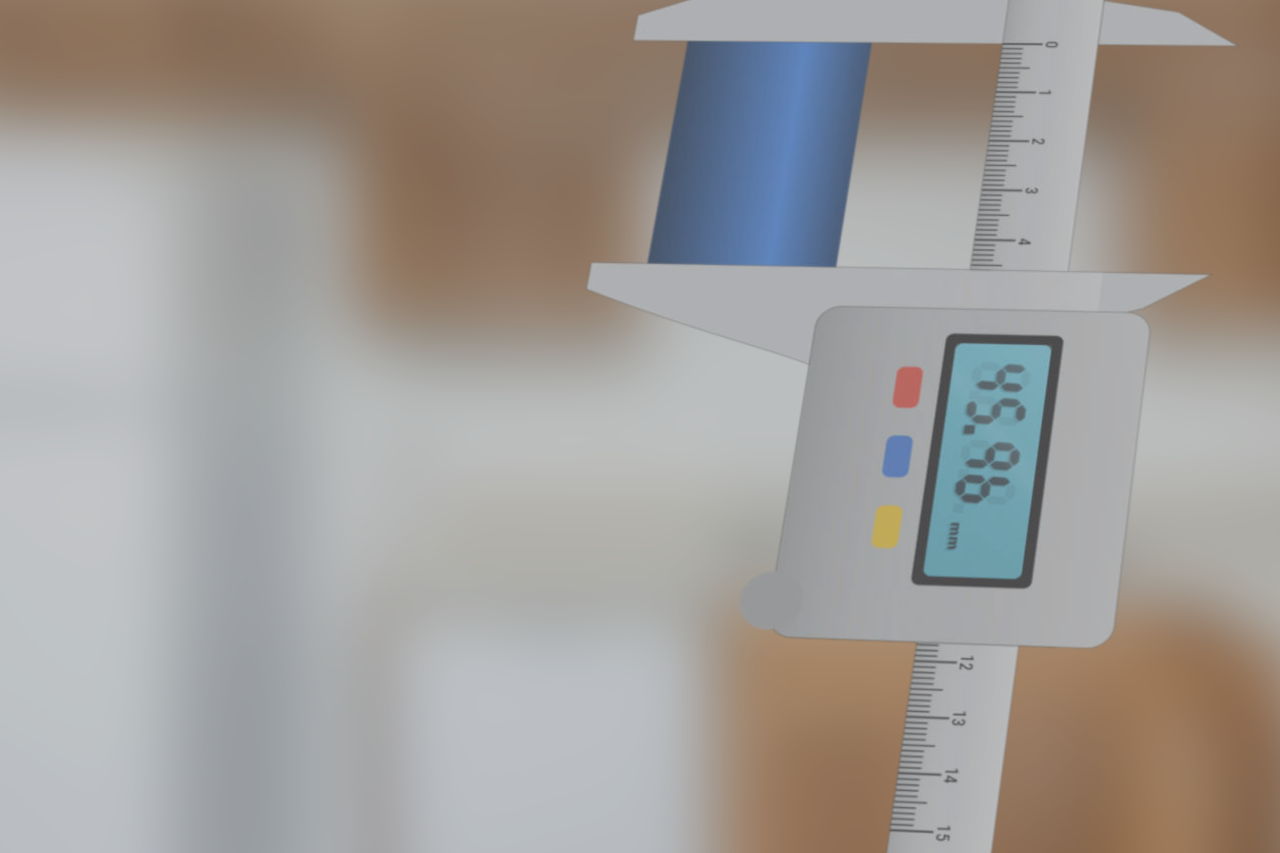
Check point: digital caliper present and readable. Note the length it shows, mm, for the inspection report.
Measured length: 45.96 mm
